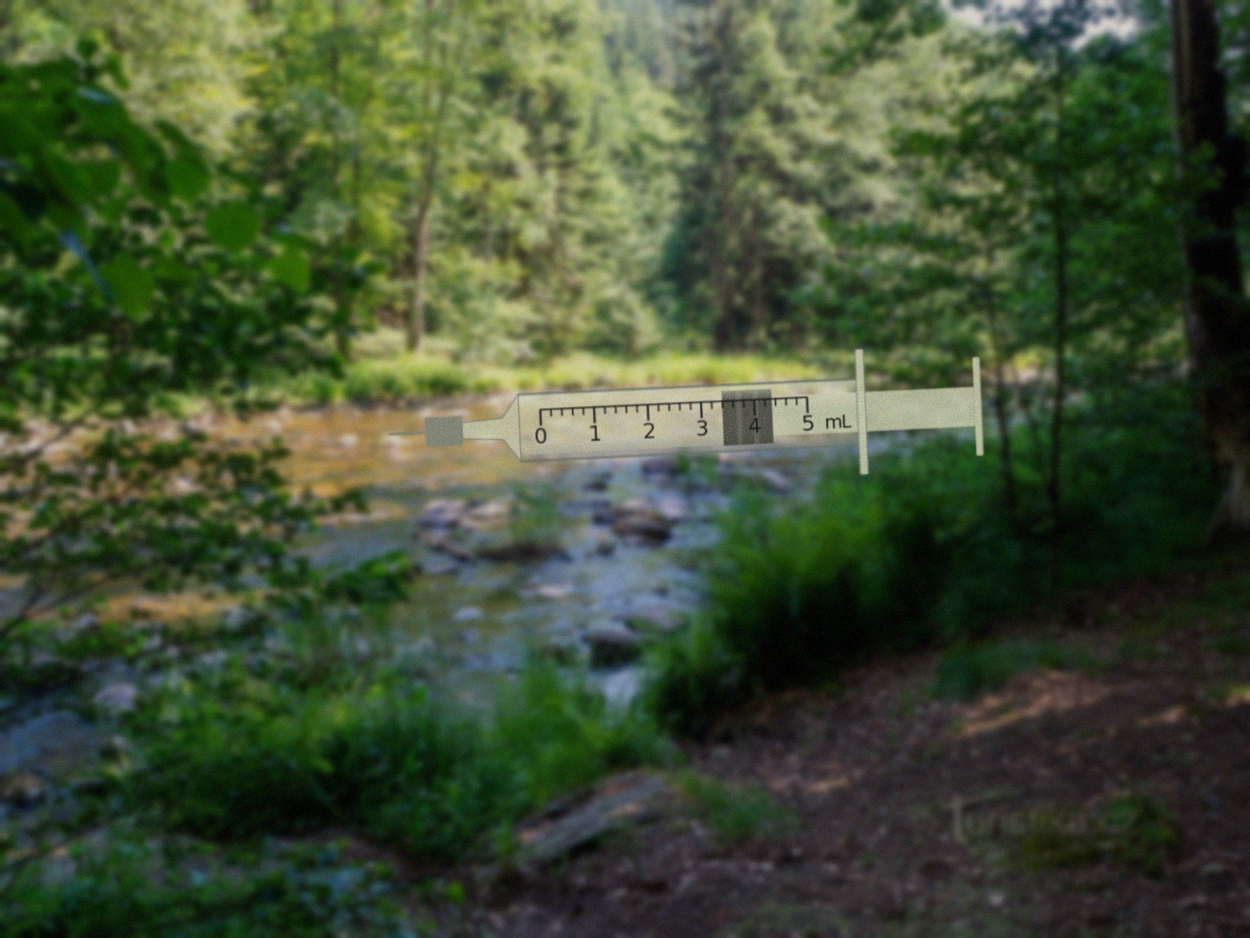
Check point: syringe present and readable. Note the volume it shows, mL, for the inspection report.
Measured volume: 3.4 mL
